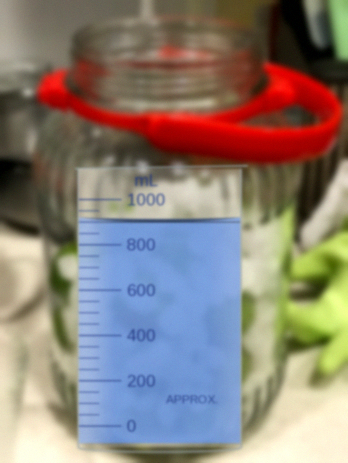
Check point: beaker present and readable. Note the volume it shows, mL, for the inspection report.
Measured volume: 900 mL
